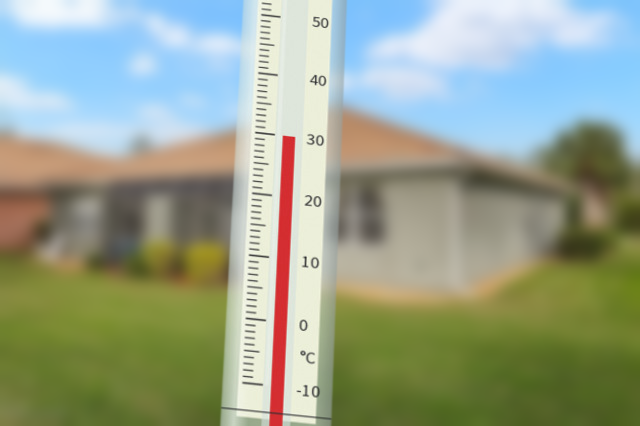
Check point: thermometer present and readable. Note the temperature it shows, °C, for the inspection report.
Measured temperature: 30 °C
